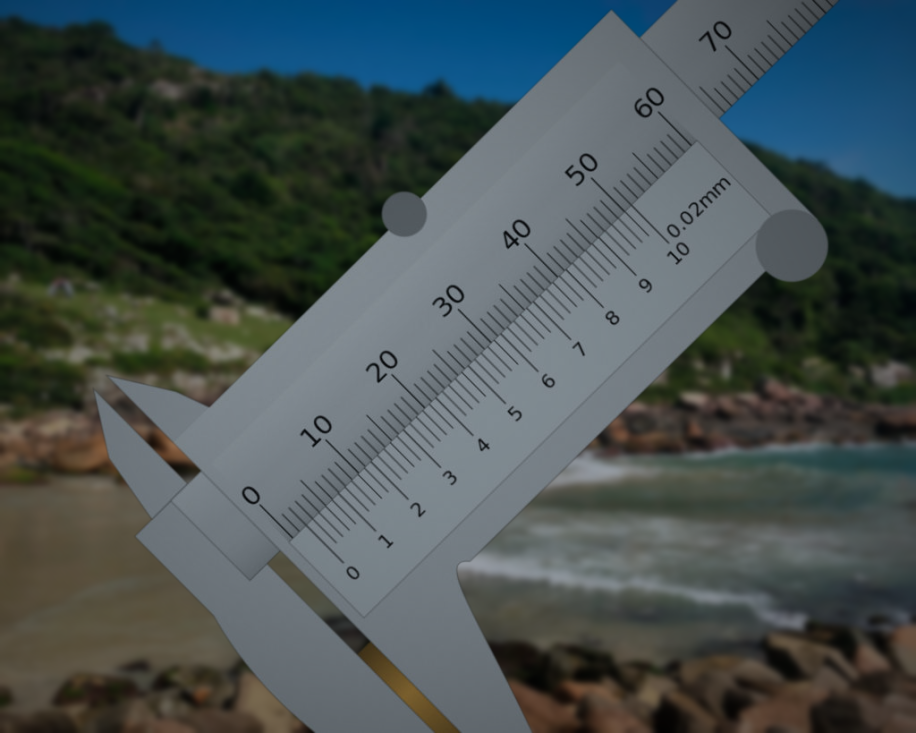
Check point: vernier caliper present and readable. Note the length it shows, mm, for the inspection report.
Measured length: 2.0 mm
